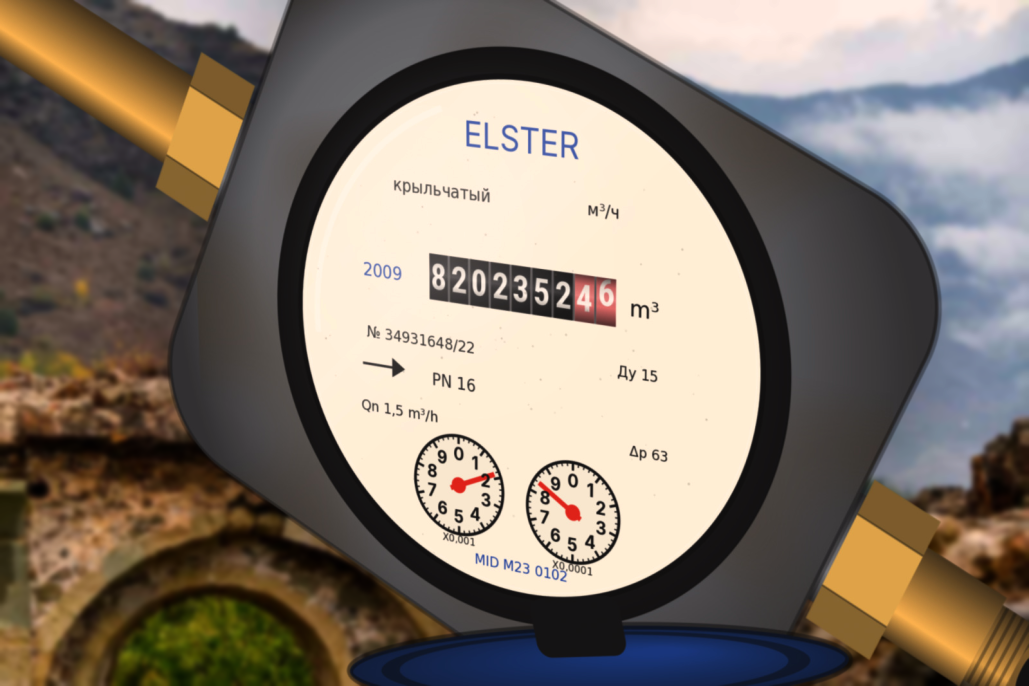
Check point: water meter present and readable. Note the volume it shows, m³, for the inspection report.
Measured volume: 8202352.4618 m³
